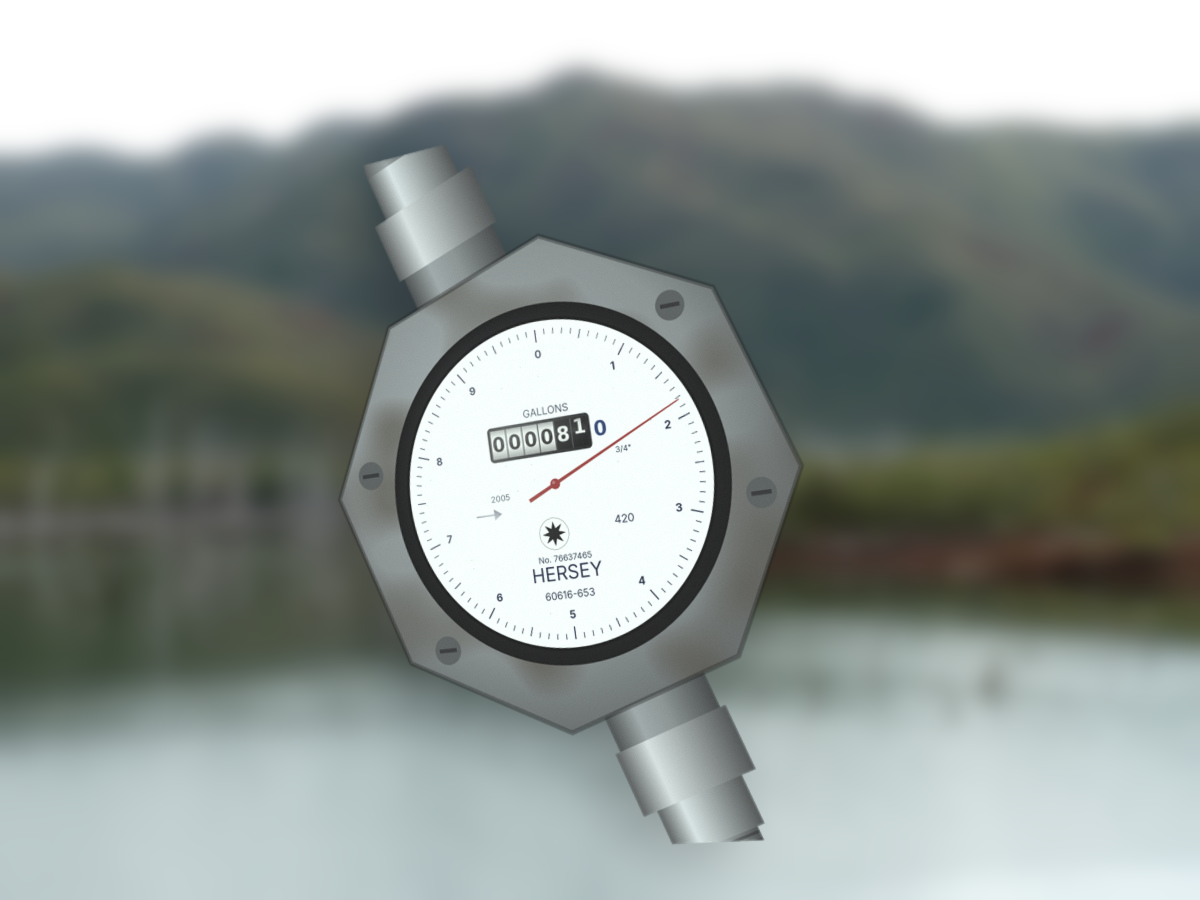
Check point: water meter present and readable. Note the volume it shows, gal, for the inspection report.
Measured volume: 811.8 gal
